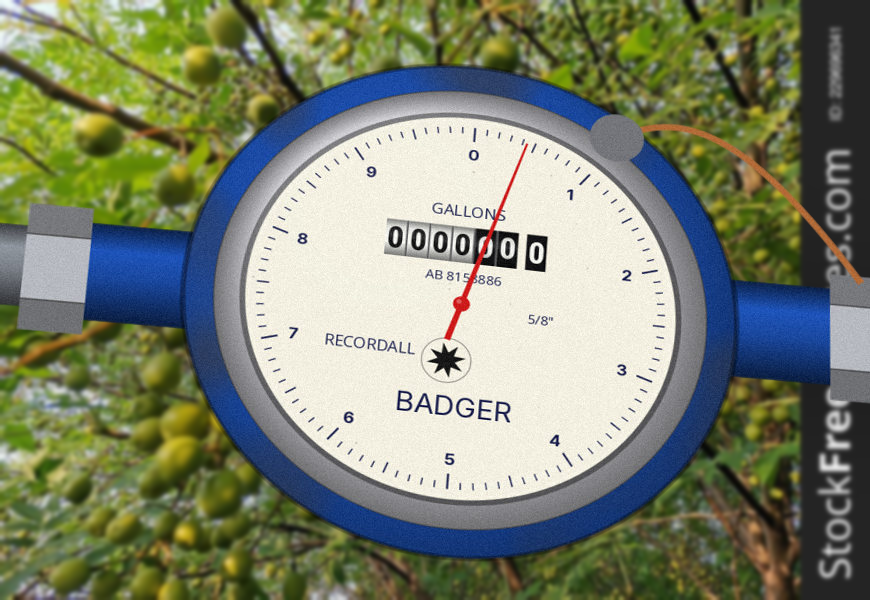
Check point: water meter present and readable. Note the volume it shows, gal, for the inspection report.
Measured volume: 0.4 gal
